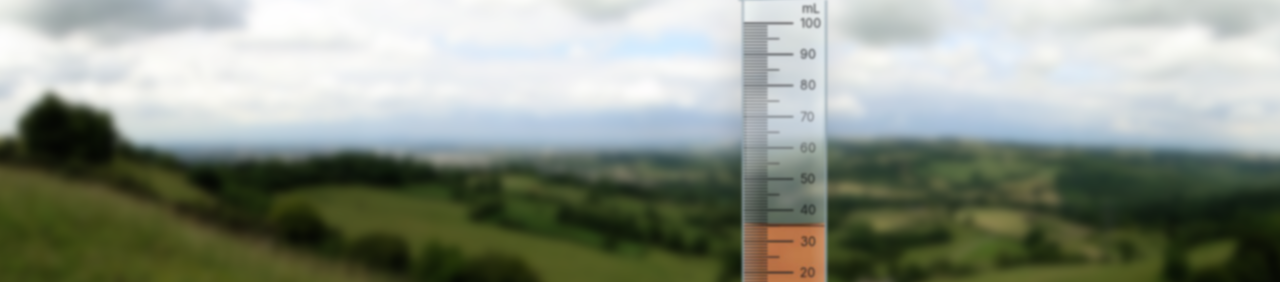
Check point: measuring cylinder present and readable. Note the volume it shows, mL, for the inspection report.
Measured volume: 35 mL
